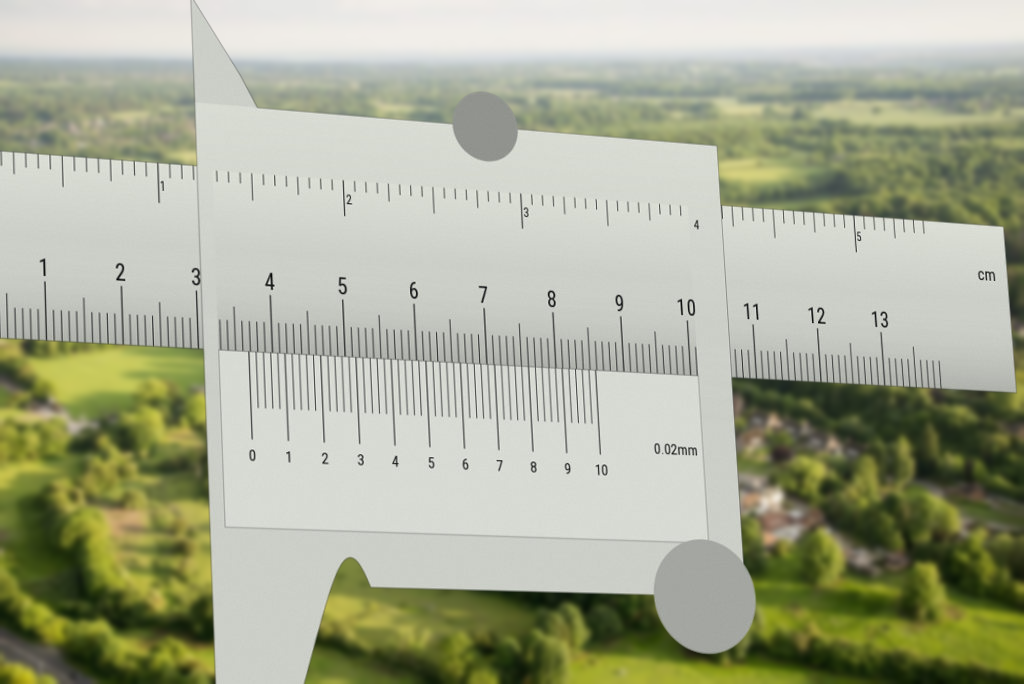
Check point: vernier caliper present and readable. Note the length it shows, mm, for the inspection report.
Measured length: 36.8 mm
